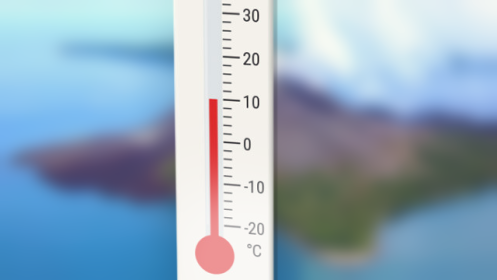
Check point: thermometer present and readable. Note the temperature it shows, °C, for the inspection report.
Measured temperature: 10 °C
